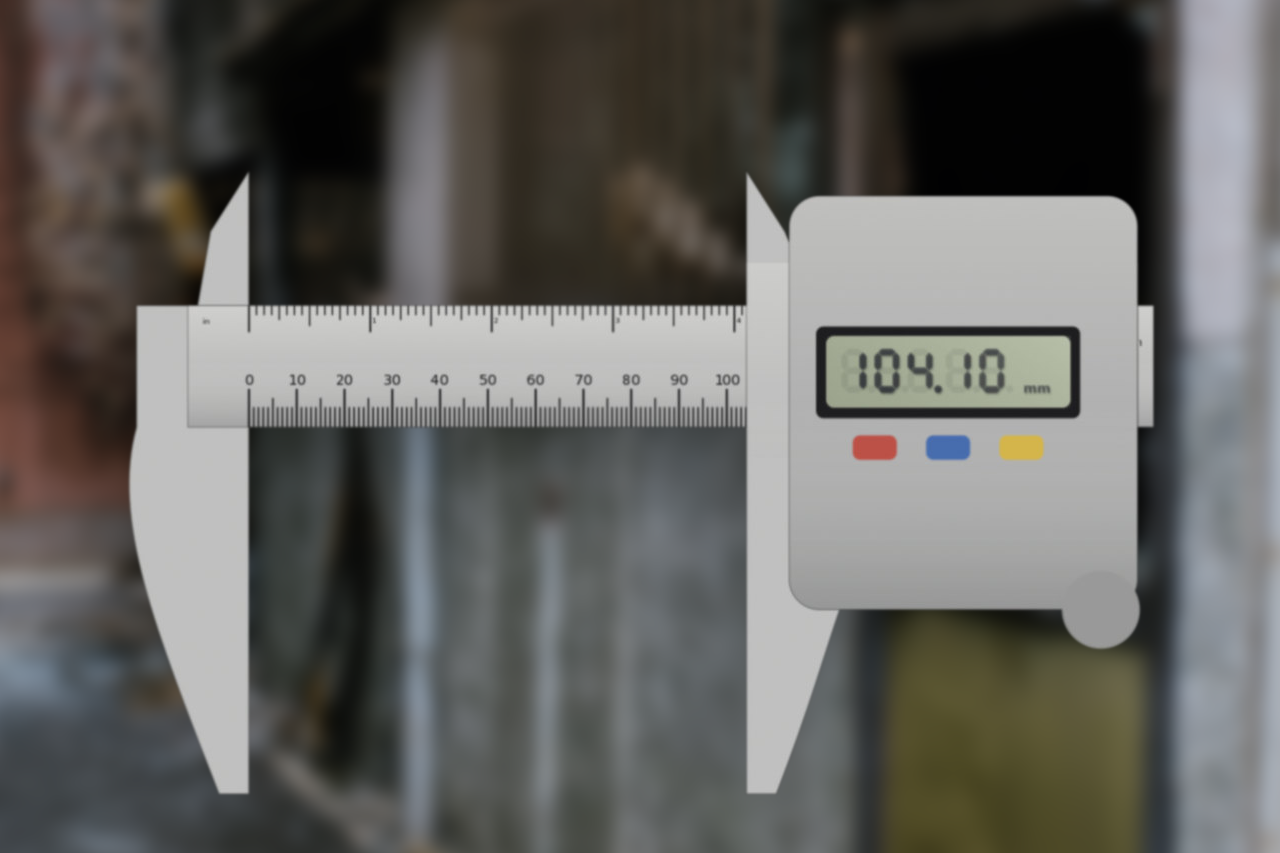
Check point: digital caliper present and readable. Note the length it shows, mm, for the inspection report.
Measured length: 104.10 mm
